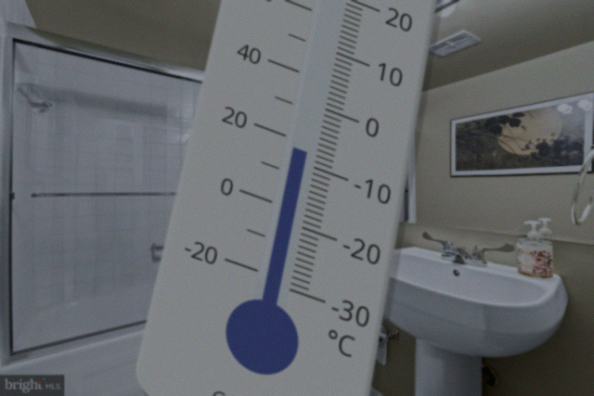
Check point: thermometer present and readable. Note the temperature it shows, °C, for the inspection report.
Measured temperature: -8 °C
